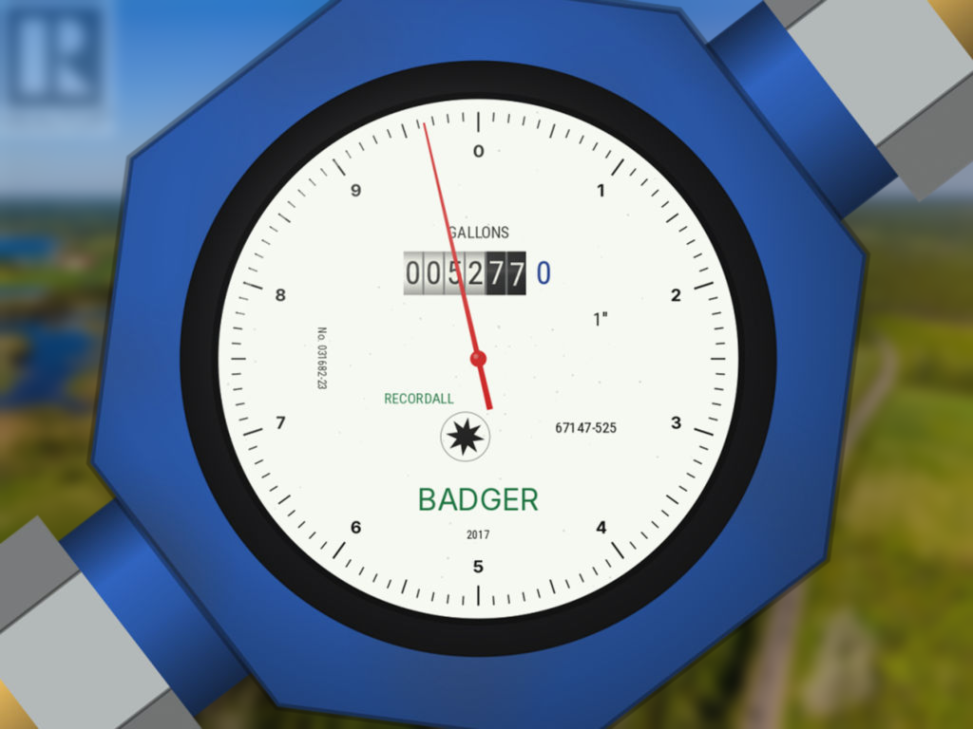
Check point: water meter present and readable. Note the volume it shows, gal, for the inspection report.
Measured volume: 52769.6 gal
